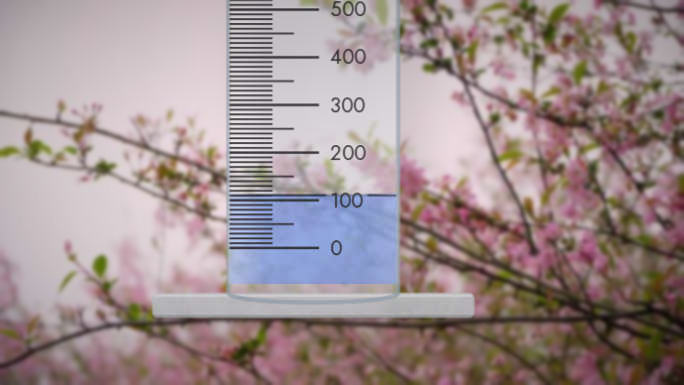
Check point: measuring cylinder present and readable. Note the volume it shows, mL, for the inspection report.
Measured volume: 110 mL
